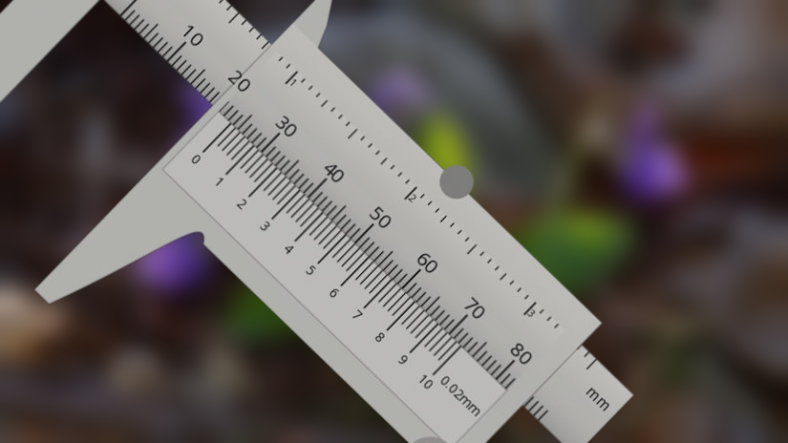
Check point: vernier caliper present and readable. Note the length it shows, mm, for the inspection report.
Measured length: 23.6 mm
